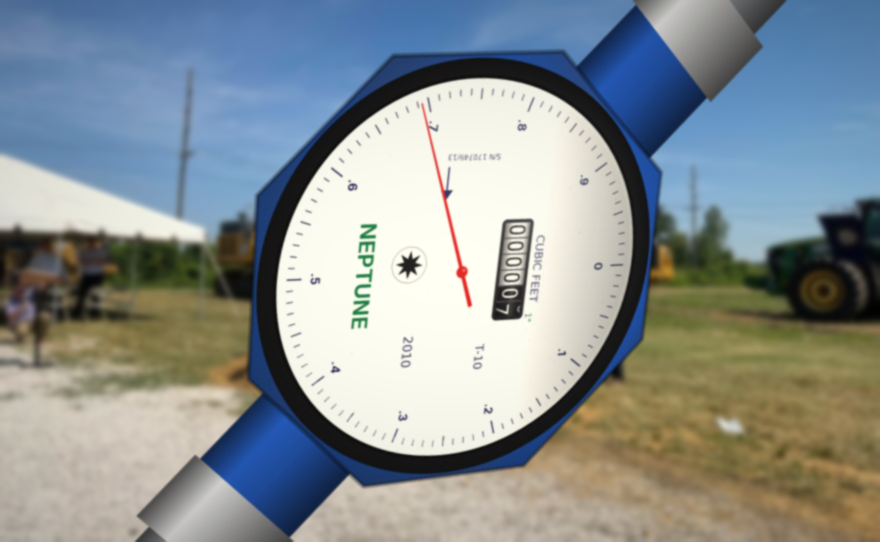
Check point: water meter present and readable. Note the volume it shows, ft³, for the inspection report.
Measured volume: 6.69 ft³
